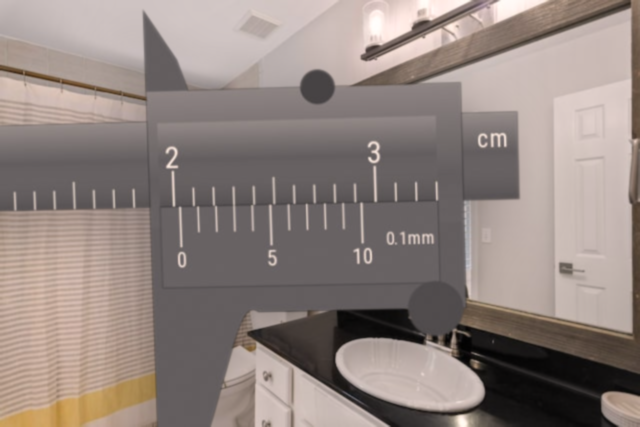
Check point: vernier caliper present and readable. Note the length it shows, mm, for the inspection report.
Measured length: 20.3 mm
